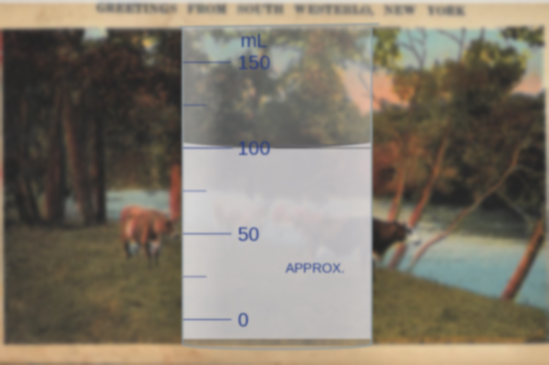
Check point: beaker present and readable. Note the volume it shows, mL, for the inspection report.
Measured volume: 100 mL
